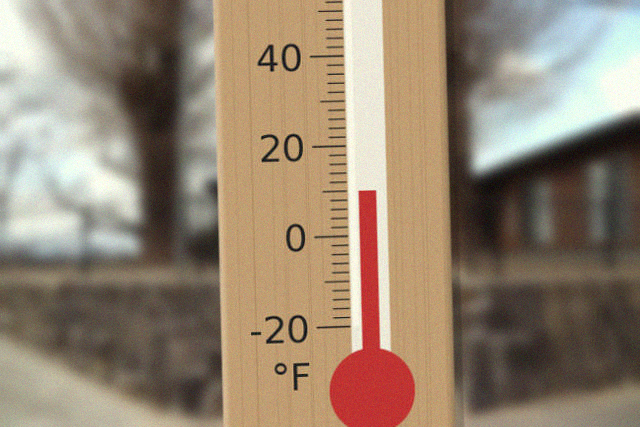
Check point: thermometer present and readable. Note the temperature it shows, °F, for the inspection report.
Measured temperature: 10 °F
